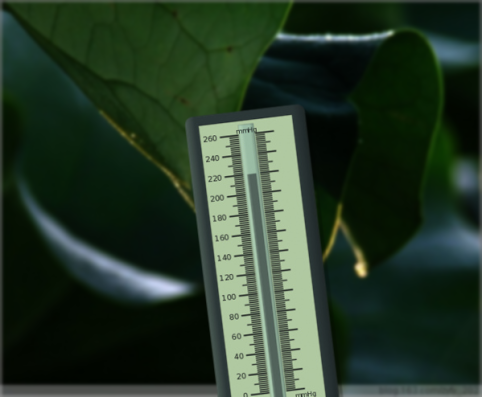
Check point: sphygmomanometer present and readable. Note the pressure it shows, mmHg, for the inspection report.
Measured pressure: 220 mmHg
